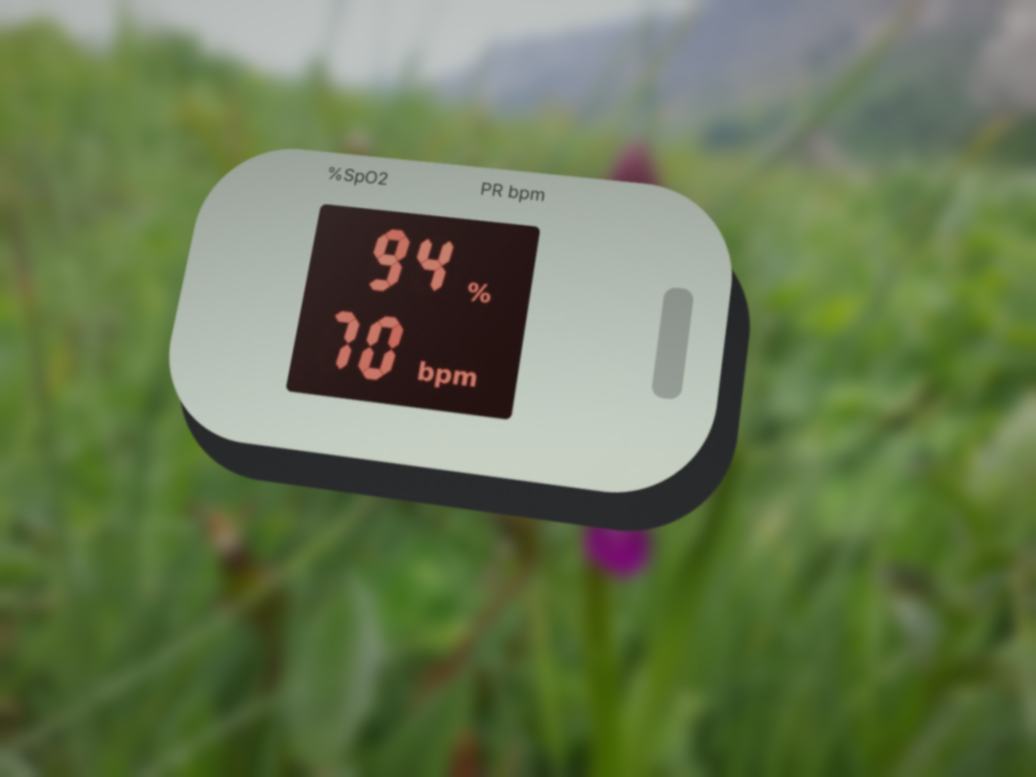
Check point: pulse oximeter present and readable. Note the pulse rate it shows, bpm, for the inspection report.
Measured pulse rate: 70 bpm
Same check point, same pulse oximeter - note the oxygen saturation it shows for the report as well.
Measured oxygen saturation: 94 %
